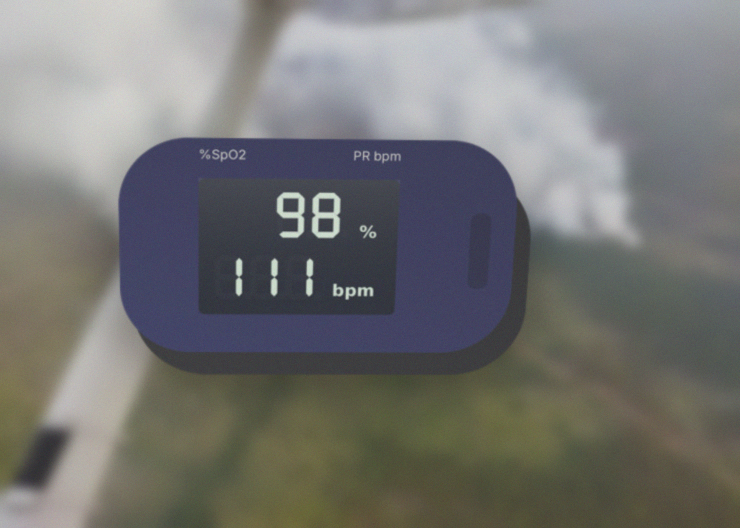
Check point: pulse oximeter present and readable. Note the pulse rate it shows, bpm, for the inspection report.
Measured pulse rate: 111 bpm
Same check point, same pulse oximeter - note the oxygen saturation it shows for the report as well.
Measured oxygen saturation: 98 %
